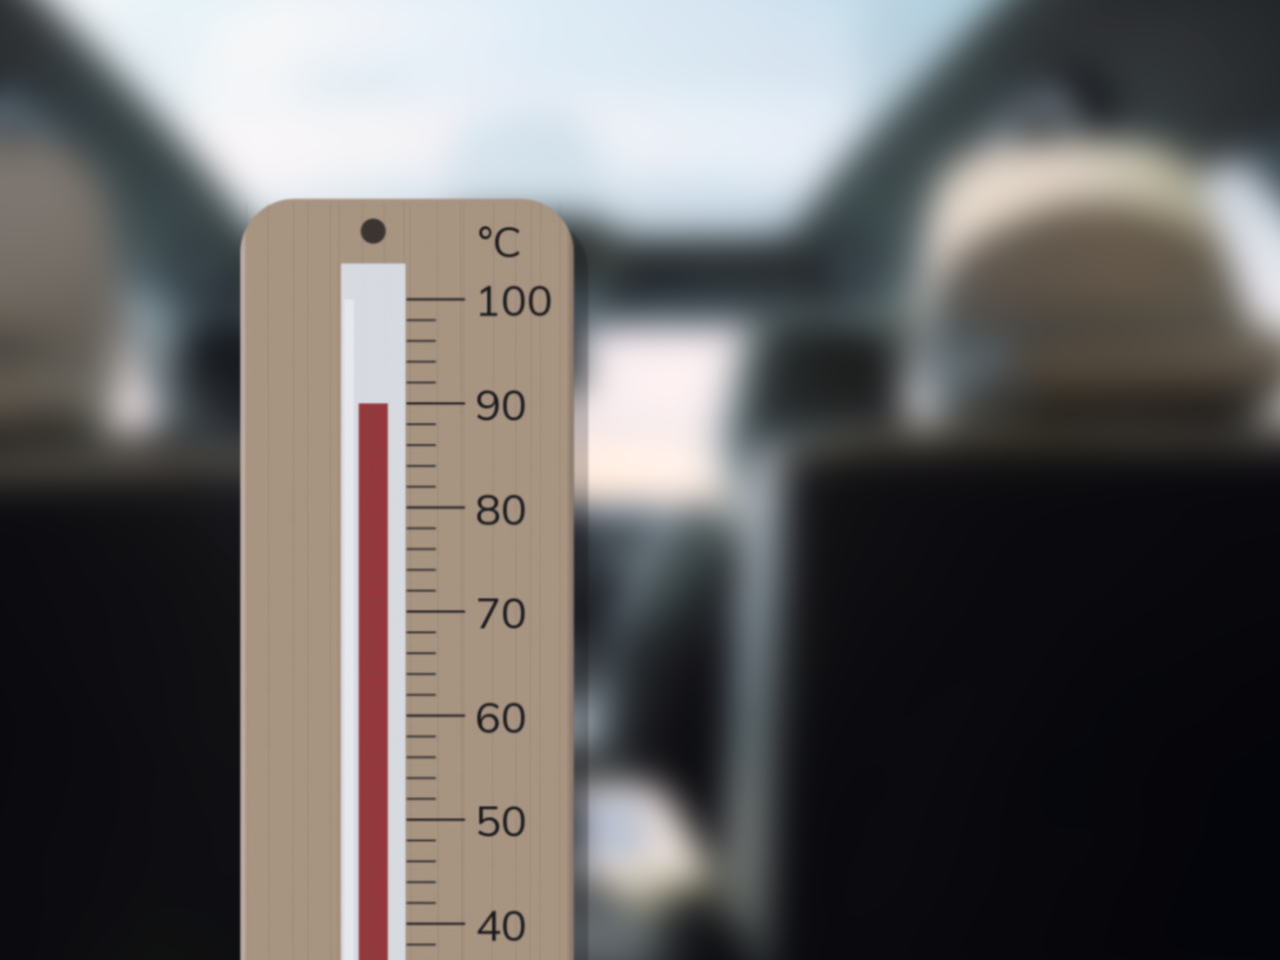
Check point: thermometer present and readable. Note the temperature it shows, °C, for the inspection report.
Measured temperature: 90 °C
